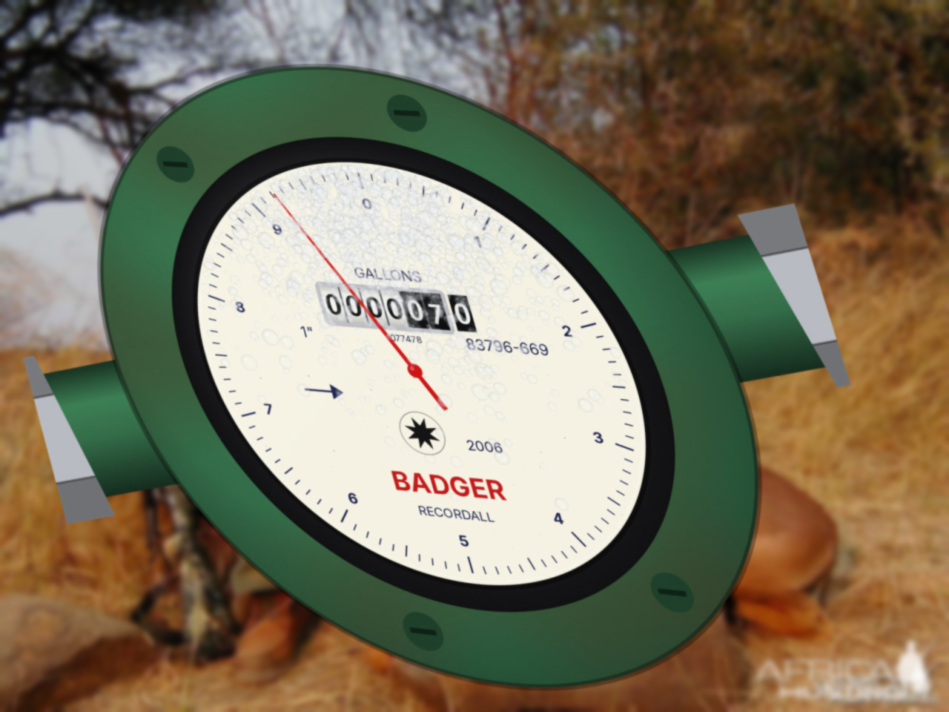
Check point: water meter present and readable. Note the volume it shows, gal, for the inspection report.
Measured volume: 69.2 gal
